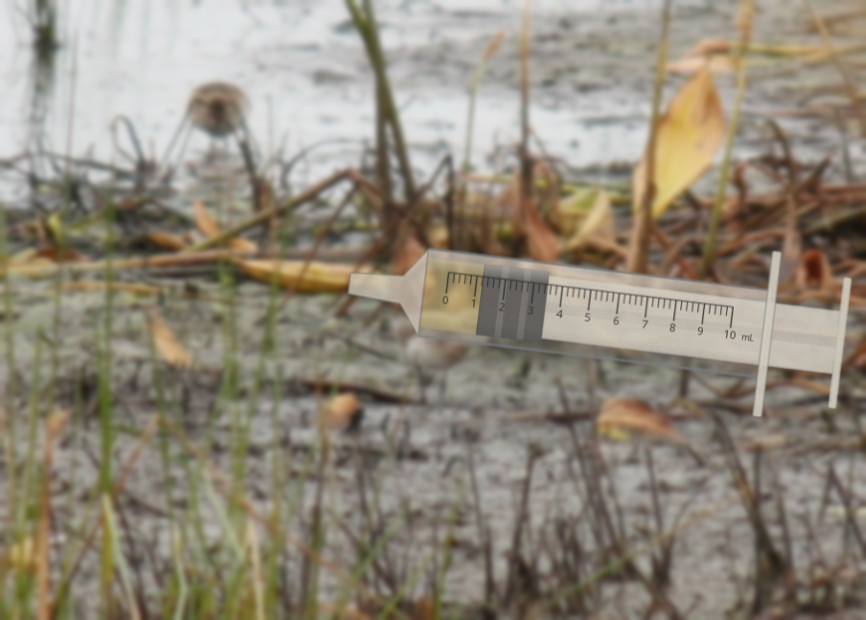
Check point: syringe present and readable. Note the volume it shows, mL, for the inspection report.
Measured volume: 1.2 mL
